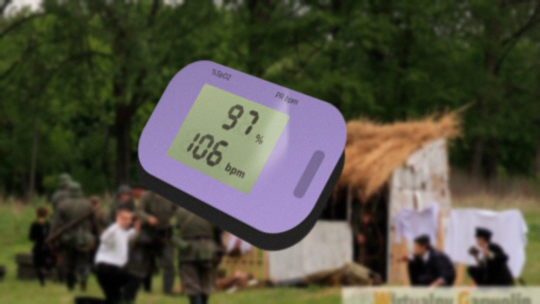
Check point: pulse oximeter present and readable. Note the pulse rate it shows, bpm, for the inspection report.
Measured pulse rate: 106 bpm
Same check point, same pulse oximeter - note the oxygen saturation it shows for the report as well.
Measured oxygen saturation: 97 %
